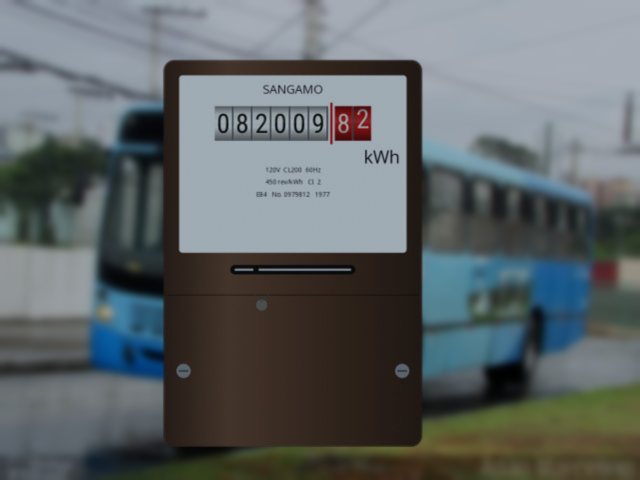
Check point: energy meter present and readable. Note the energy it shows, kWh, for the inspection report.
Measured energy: 82009.82 kWh
